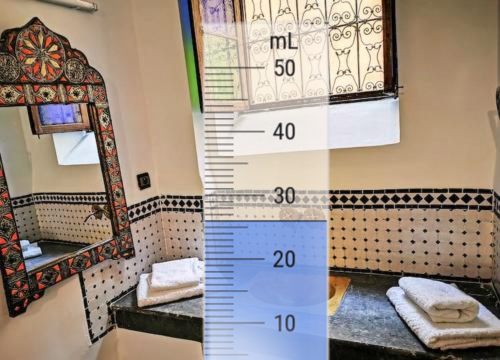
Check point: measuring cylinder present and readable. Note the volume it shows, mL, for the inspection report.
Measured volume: 26 mL
